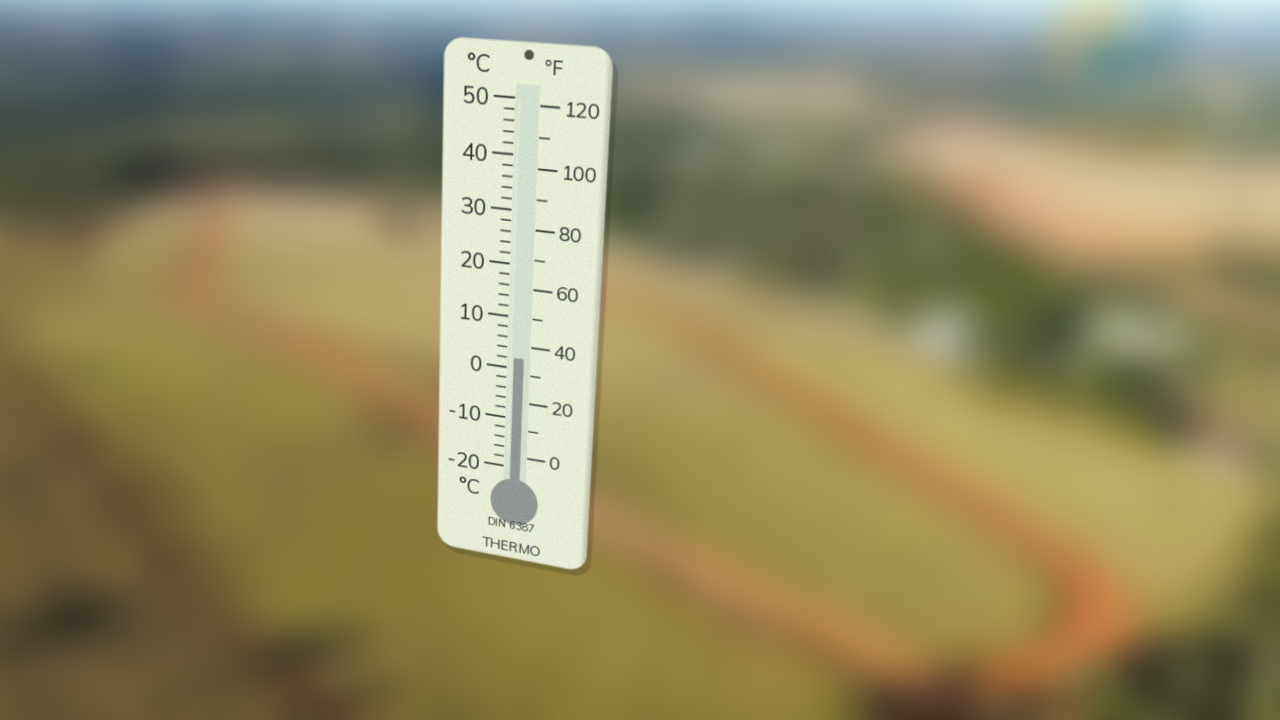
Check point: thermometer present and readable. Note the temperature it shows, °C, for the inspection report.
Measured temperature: 2 °C
